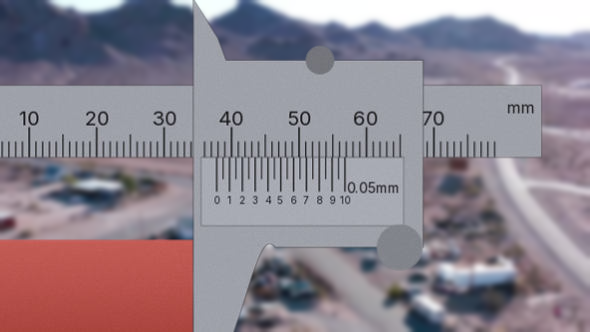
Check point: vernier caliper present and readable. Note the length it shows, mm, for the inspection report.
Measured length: 37.8 mm
